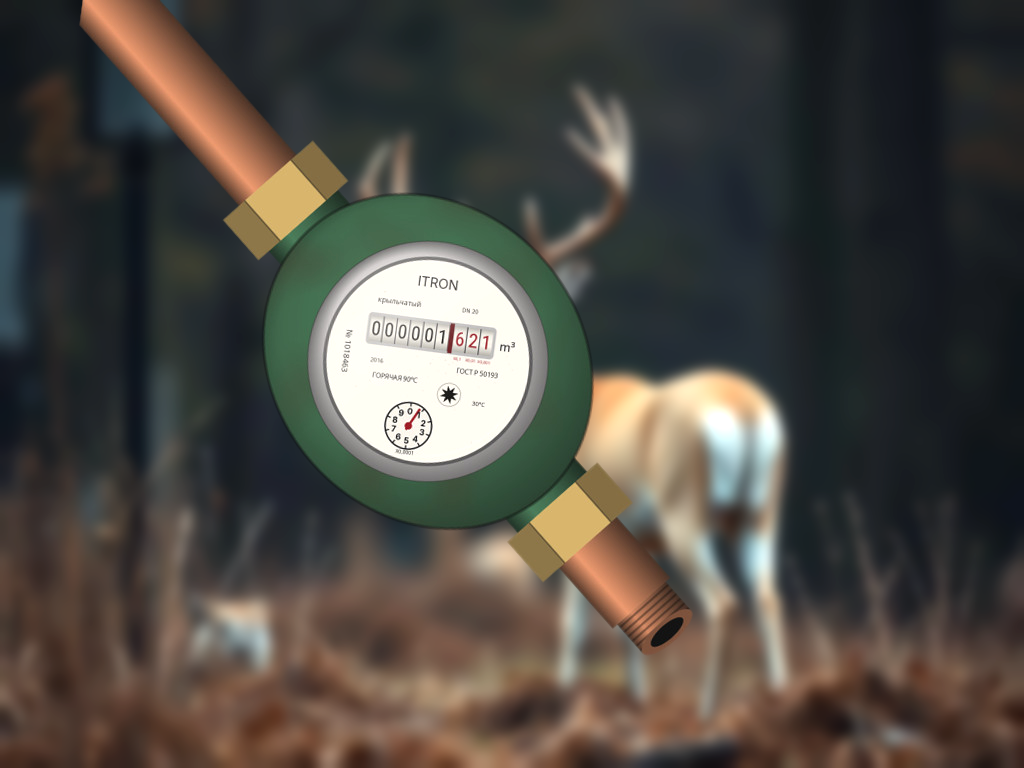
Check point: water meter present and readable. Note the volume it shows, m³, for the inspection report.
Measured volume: 1.6210 m³
